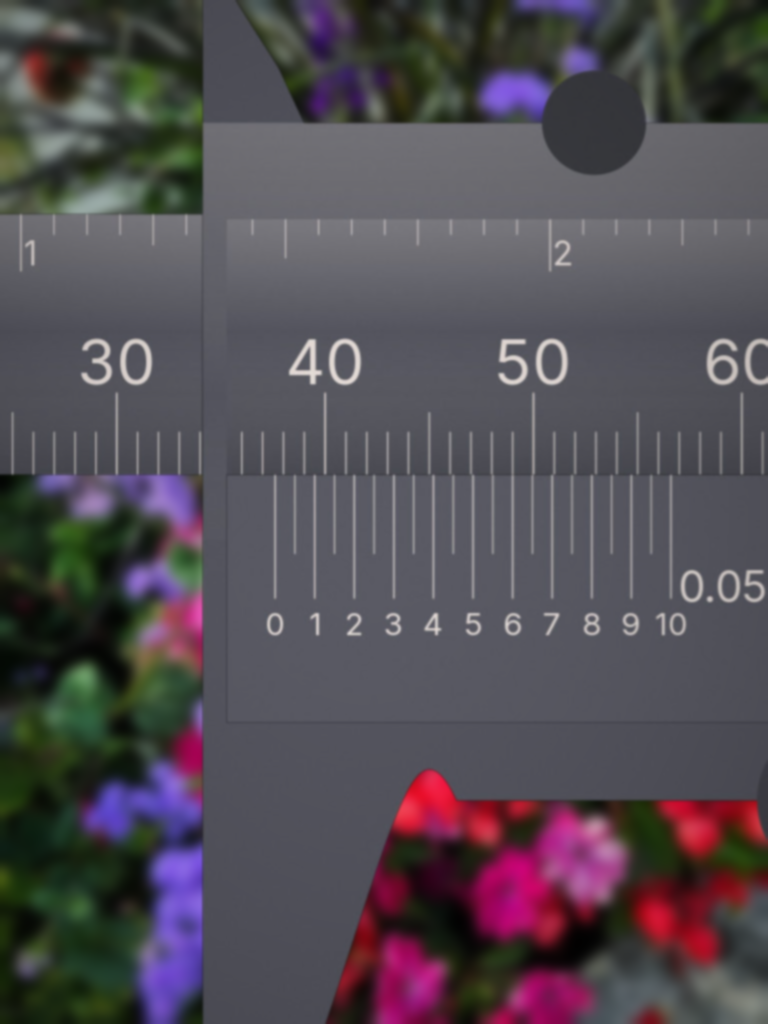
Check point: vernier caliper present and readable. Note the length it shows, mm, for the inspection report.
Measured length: 37.6 mm
